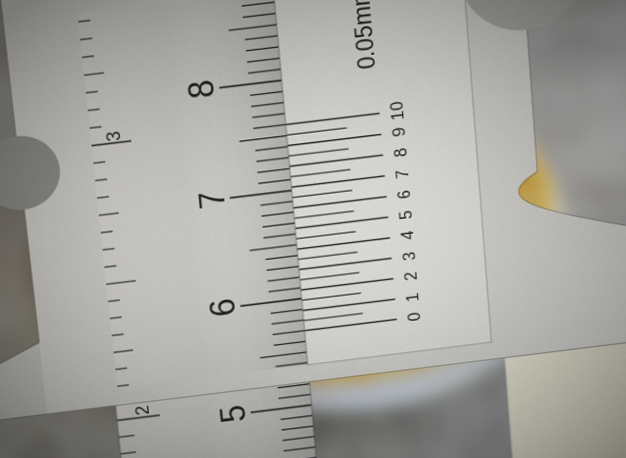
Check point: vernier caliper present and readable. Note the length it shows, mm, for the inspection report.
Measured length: 57.0 mm
